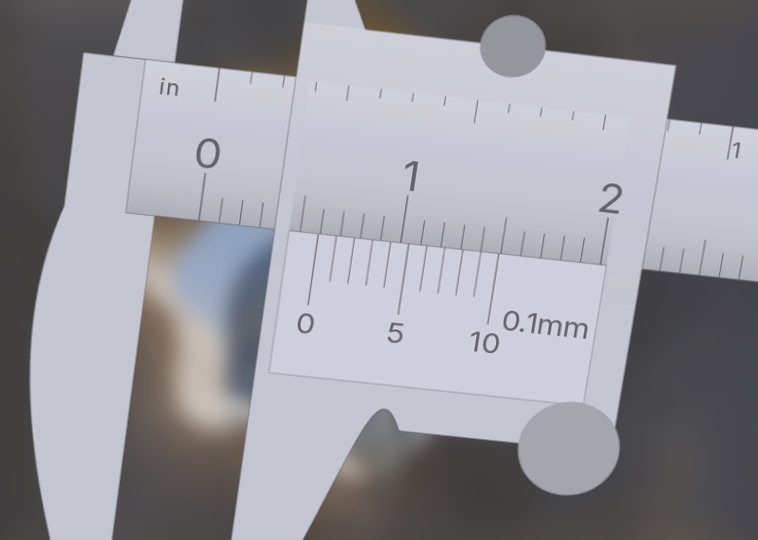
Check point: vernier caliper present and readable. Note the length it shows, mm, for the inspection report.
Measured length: 5.9 mm
